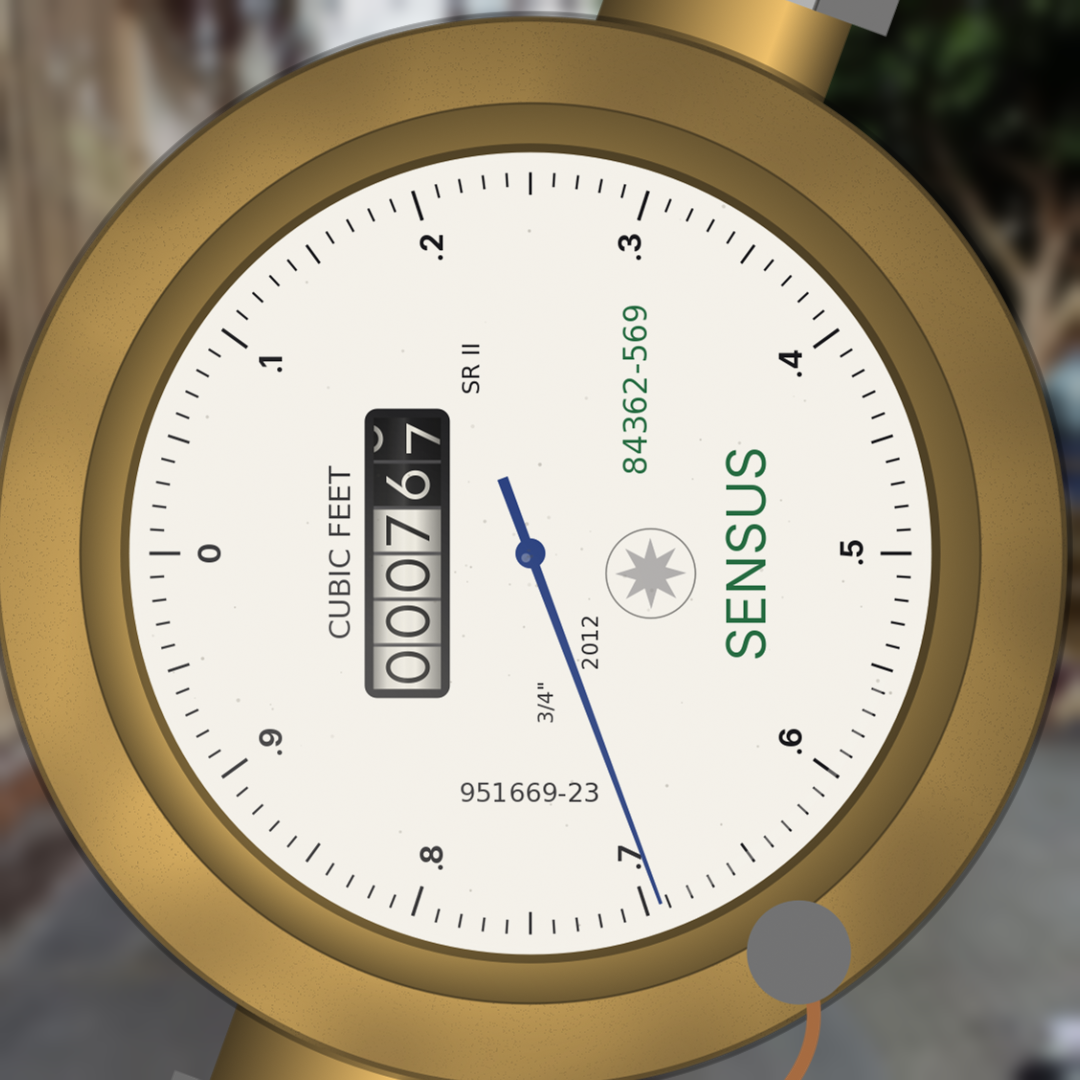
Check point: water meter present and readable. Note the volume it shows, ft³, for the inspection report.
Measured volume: 766.69 ft³
